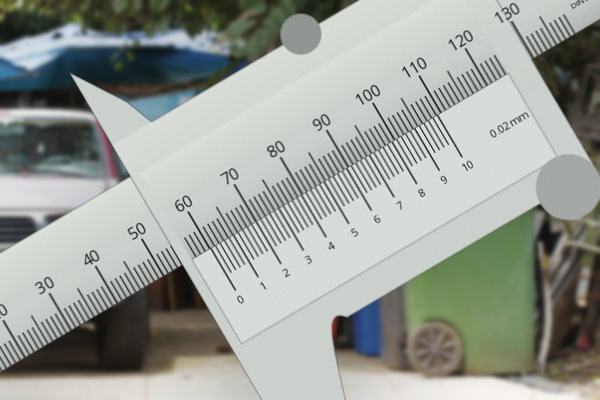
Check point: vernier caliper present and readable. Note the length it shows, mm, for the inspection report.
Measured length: 60.2 mm
